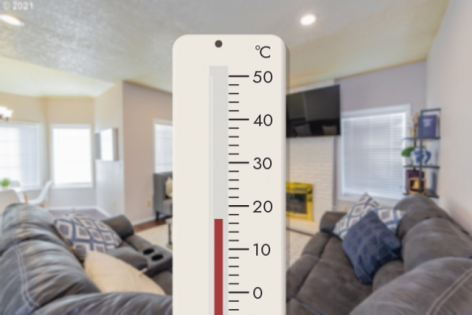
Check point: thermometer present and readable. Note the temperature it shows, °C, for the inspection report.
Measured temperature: 17 °C
